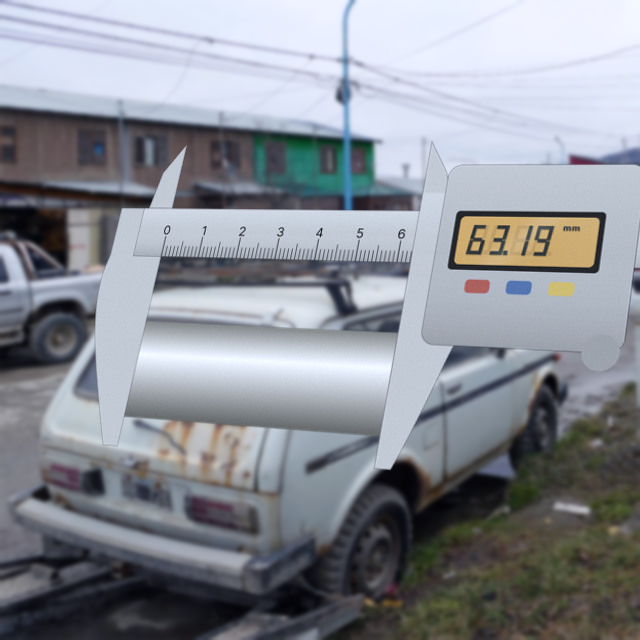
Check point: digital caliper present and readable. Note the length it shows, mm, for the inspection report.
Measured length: 63.19 mm
